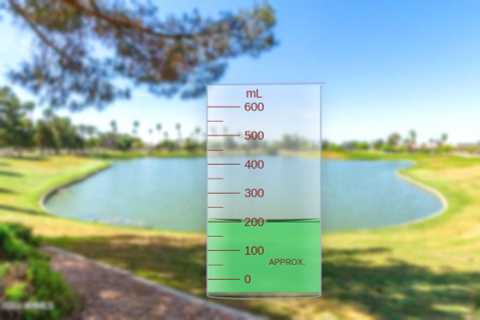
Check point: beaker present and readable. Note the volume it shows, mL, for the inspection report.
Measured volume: 200 mL
